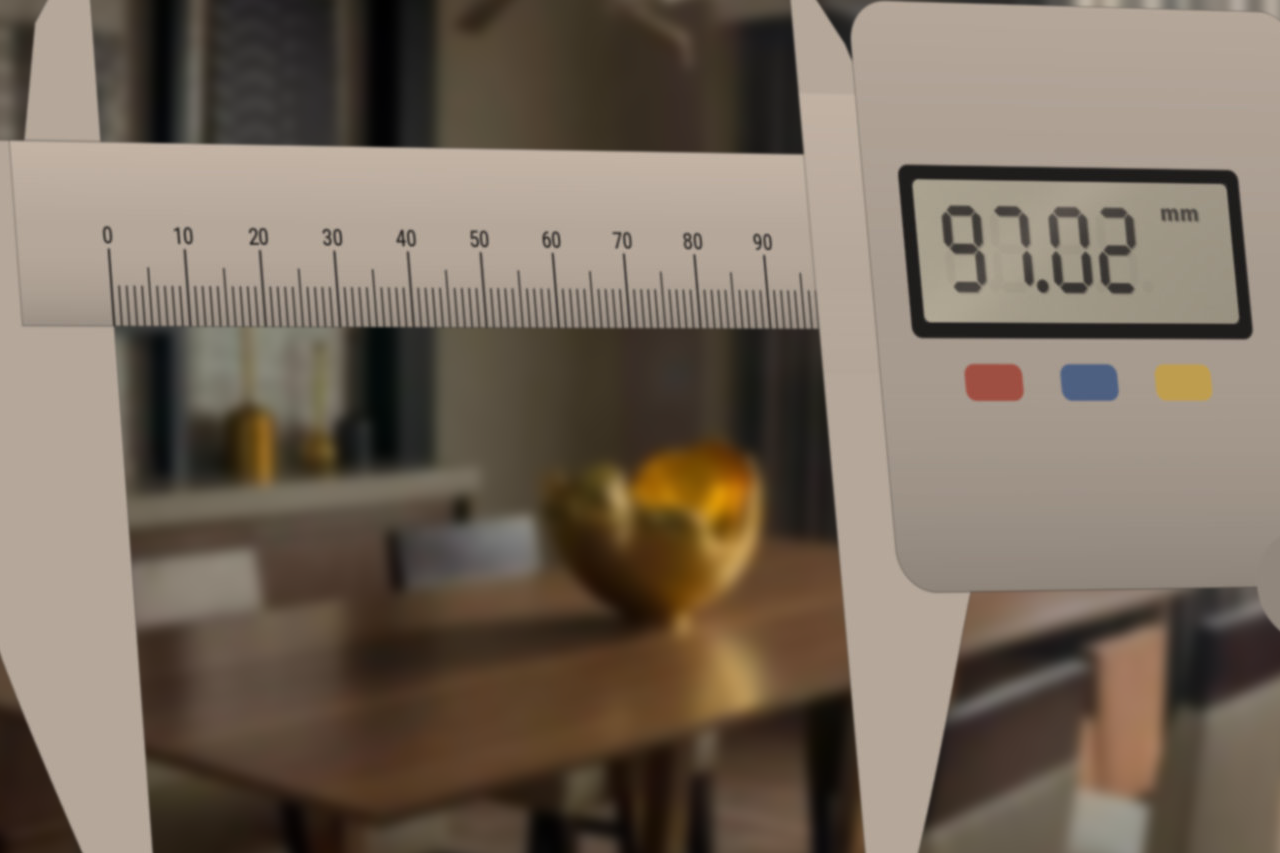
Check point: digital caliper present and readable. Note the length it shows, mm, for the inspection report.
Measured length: 97.02 mm
